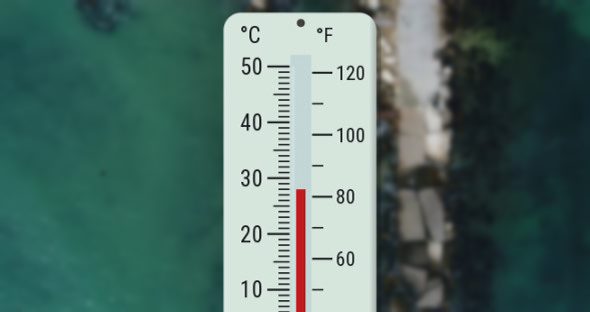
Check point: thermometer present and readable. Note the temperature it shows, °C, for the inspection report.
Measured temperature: 28 °C
